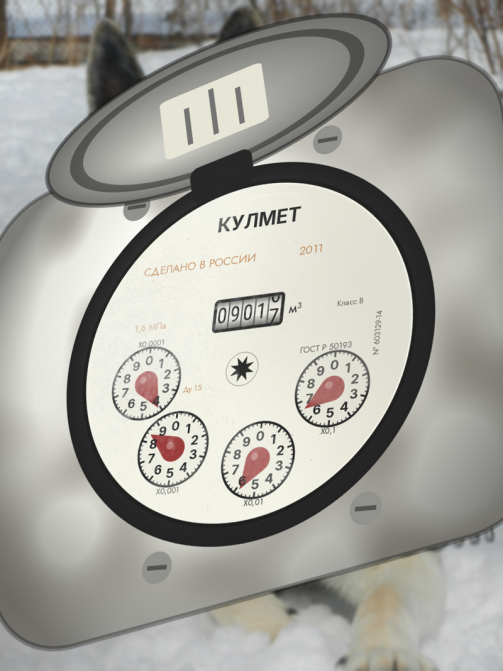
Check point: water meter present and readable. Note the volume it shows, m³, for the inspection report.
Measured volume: 9016.6584 m³
